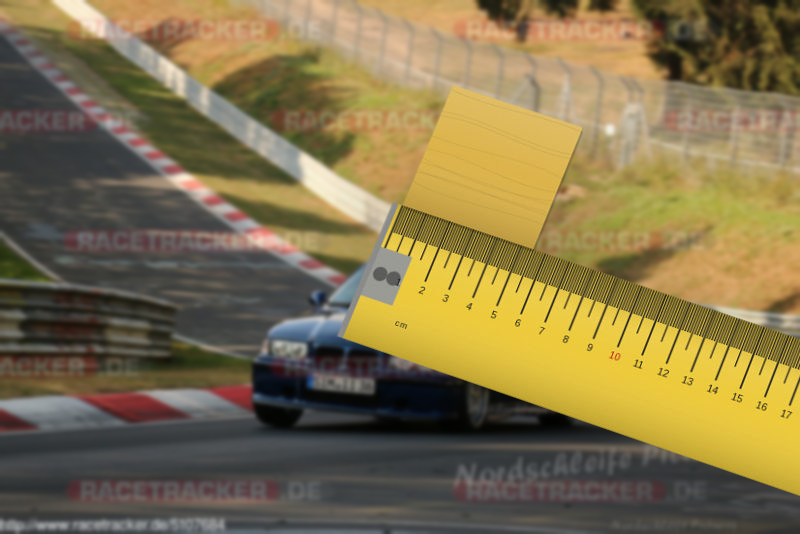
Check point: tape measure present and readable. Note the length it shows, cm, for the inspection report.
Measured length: 5.5 cm
